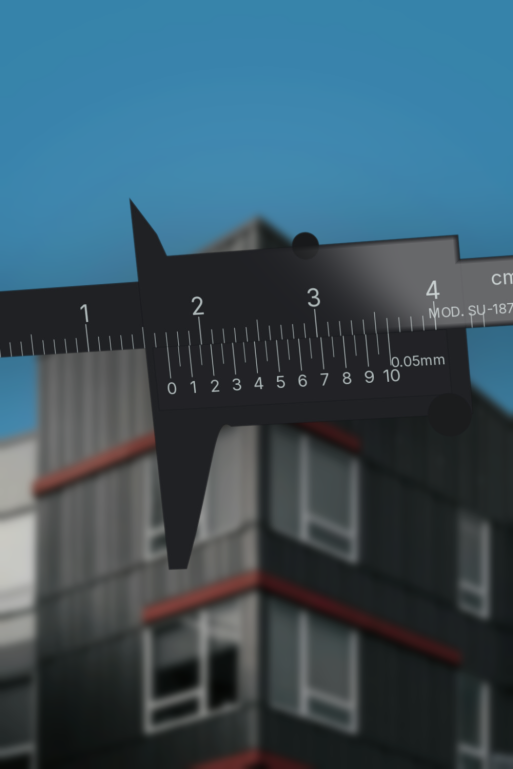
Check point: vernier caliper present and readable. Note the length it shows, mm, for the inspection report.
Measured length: 17.0 mm
